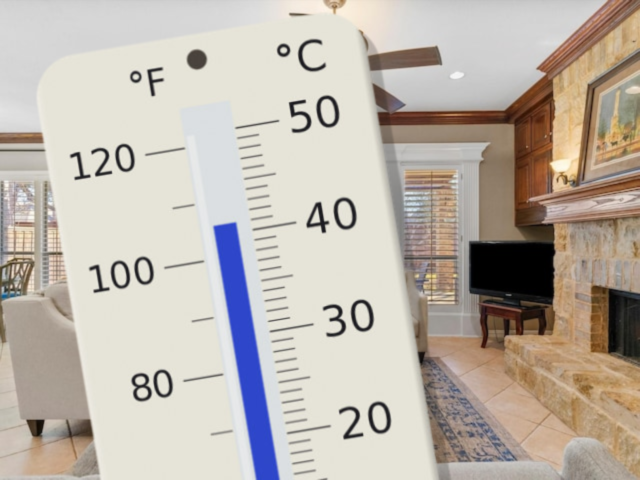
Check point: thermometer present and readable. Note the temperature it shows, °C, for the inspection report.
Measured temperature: 41 °C
